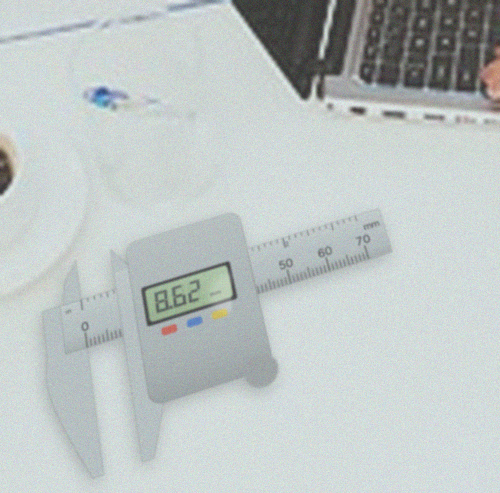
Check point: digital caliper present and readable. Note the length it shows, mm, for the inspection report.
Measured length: 8.62 mm
